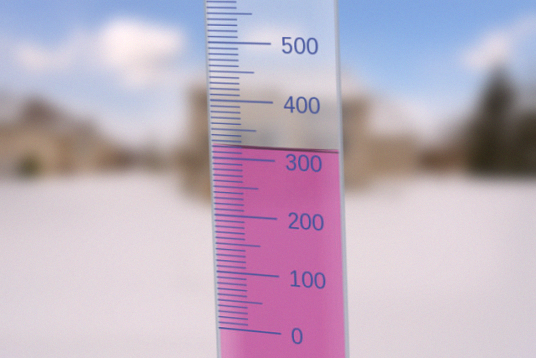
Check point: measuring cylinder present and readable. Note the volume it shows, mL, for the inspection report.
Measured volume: 320 mL
